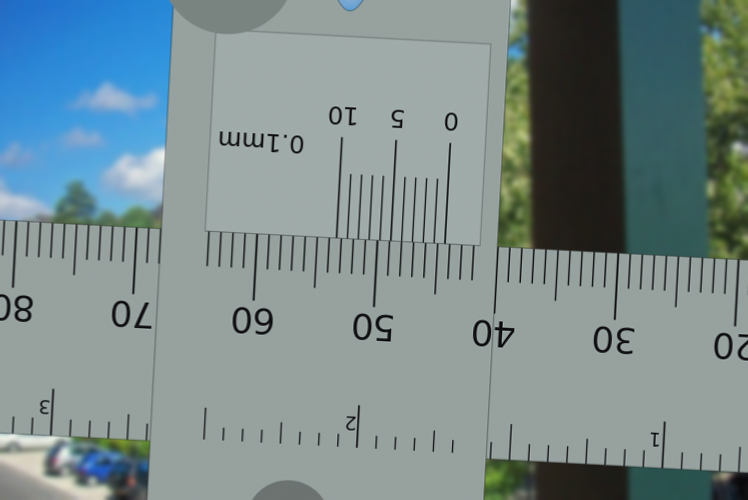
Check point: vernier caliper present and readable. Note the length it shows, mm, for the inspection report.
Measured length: 44.4 mm
